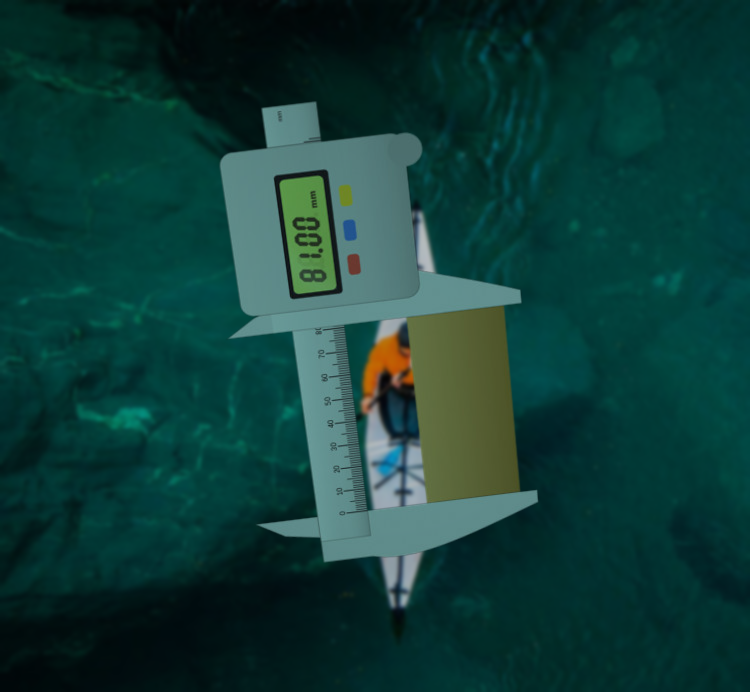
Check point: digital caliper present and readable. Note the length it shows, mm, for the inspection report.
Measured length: 81.00 mm
